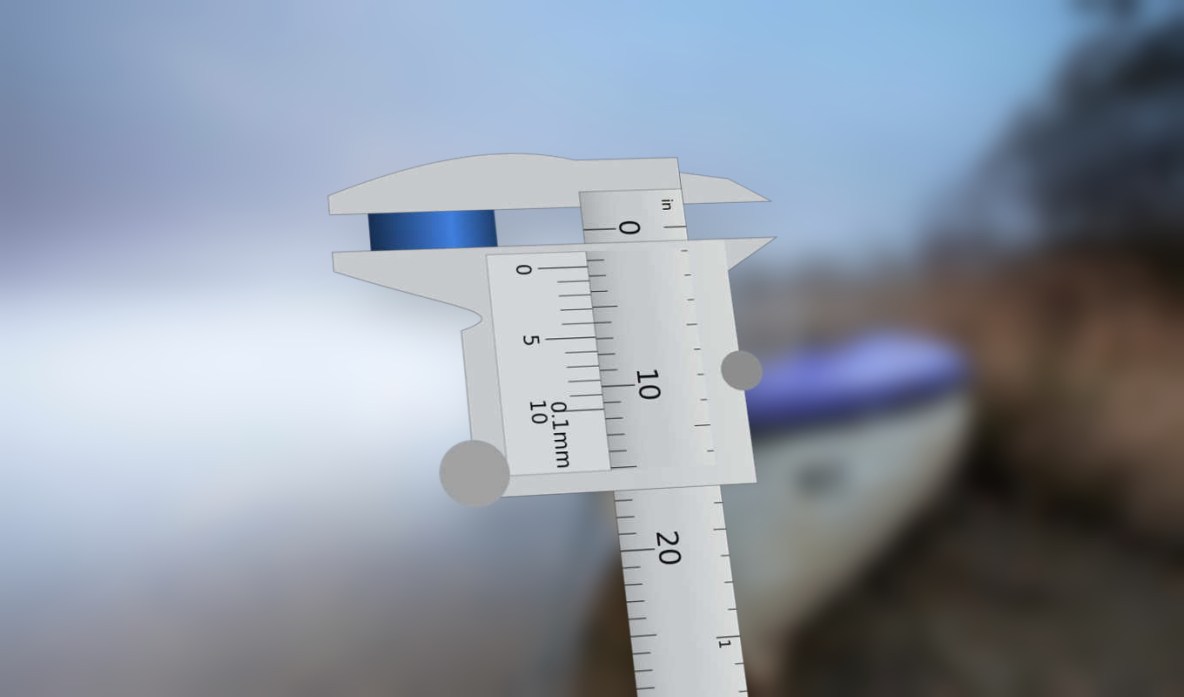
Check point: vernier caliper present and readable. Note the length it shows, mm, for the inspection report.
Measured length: 2.4 mm
